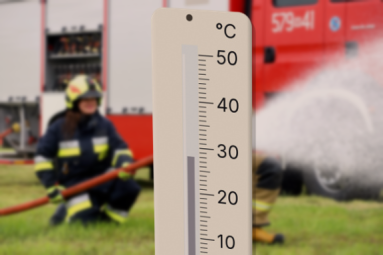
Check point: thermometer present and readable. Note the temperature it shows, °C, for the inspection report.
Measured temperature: 28 °C
